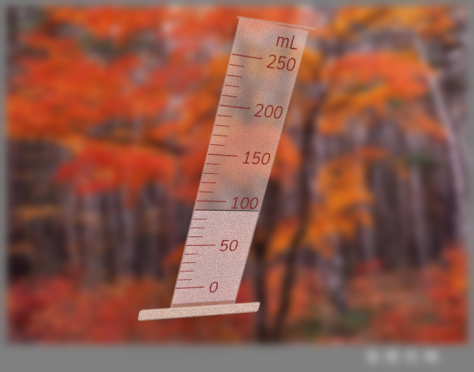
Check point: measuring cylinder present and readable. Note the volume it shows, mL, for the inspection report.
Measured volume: 90 mL
